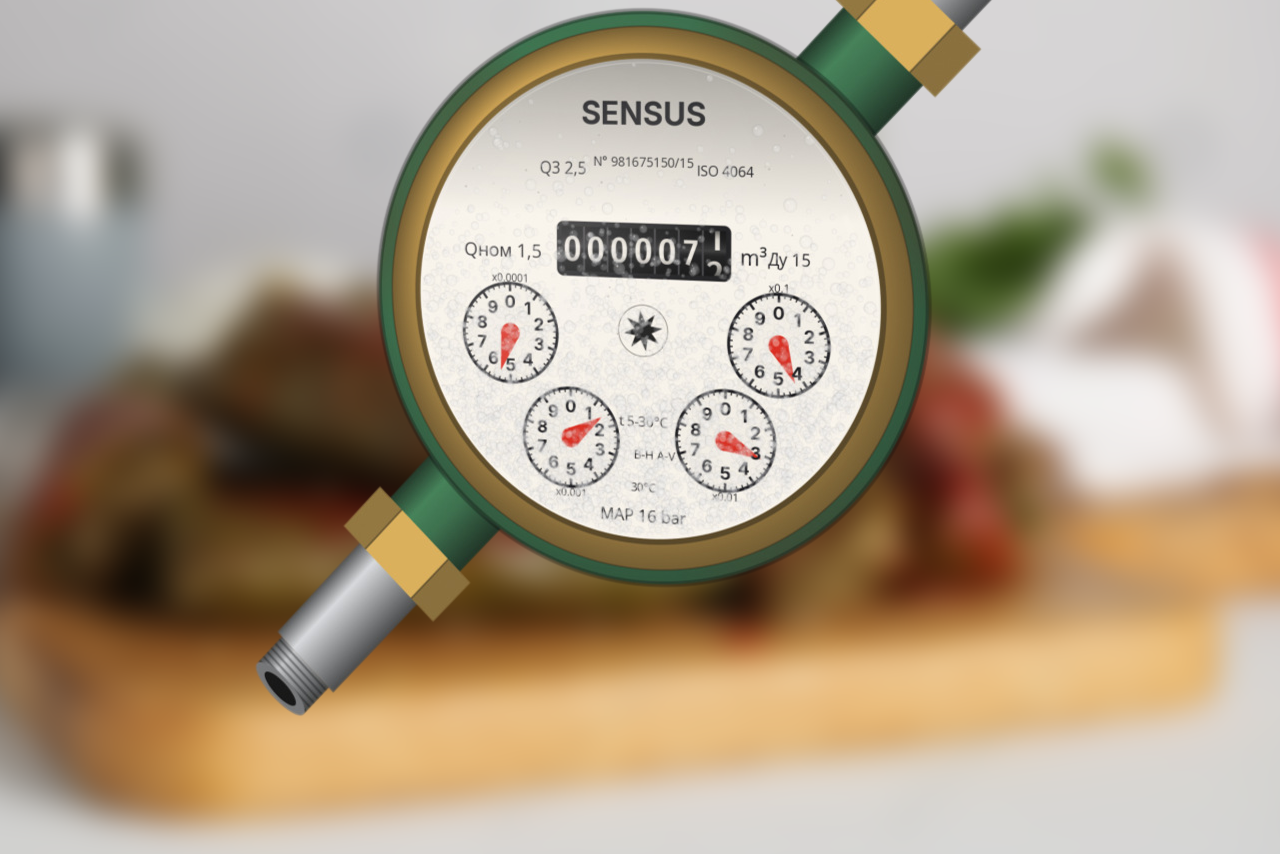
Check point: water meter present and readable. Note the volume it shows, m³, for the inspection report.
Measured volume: 71.4315 m³
